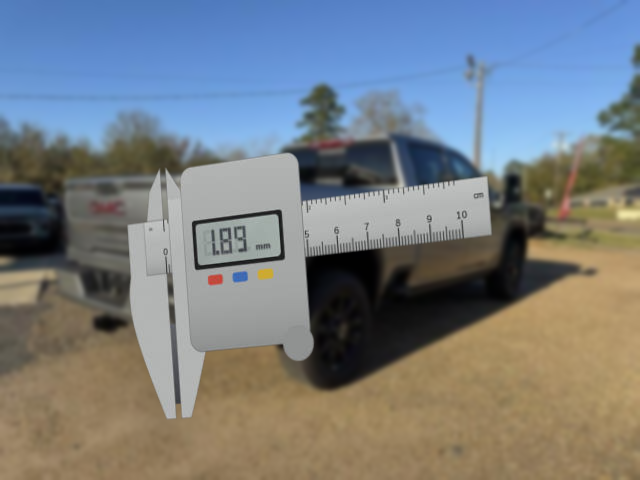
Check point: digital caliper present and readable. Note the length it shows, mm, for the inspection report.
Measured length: 1.89 mm
